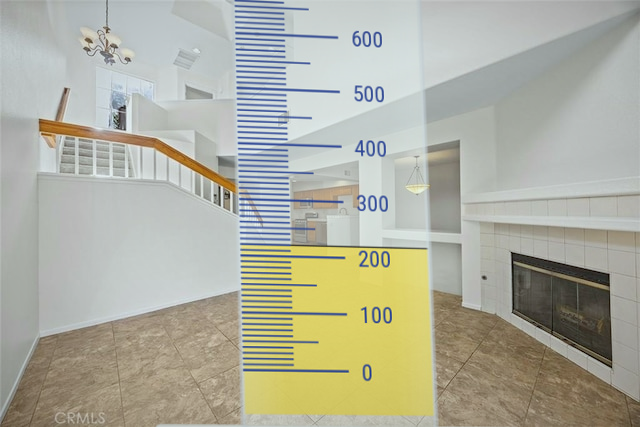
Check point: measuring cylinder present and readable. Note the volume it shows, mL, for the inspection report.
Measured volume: 220 mL
